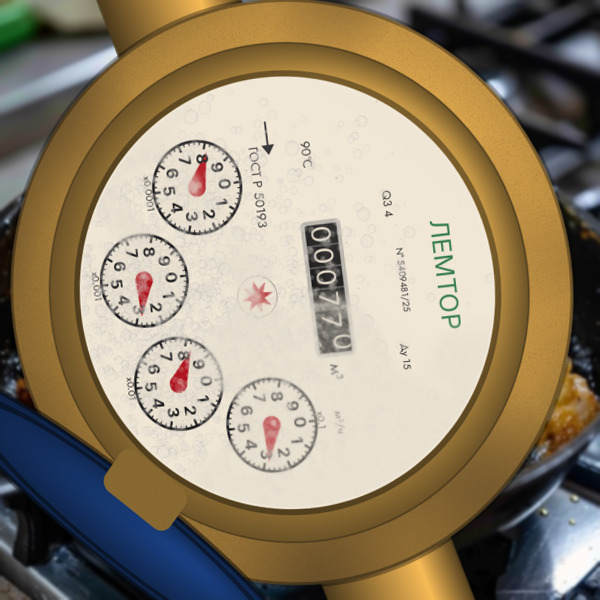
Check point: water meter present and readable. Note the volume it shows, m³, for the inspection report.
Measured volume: 770.2828 m³
